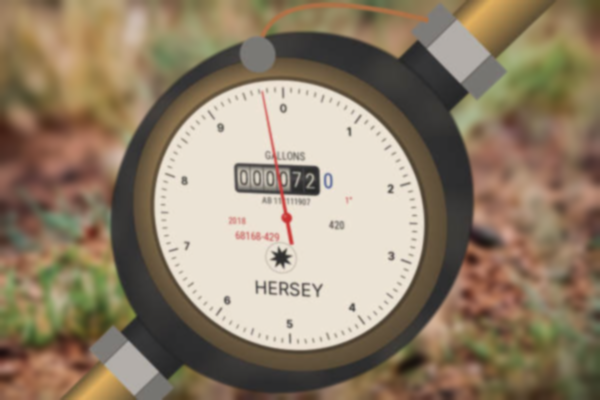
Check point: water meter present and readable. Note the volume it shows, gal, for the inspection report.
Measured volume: 719.7 gal
